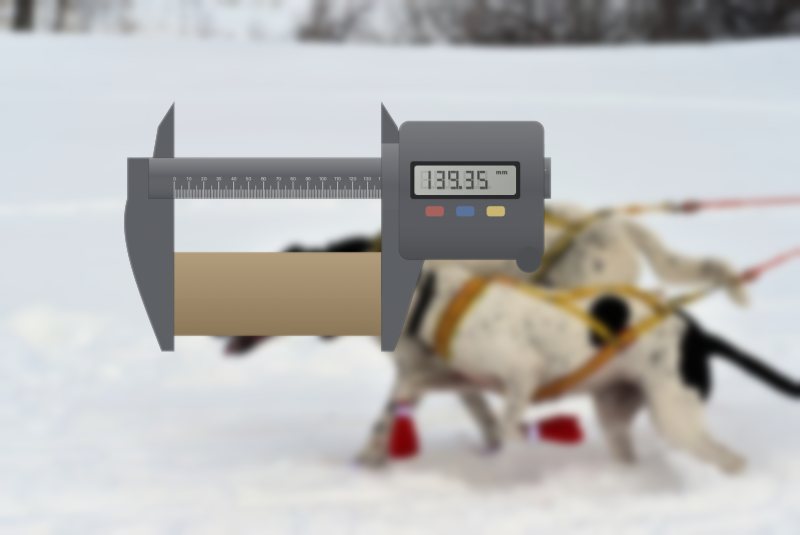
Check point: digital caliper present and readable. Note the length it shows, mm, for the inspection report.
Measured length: 139.35 mm
